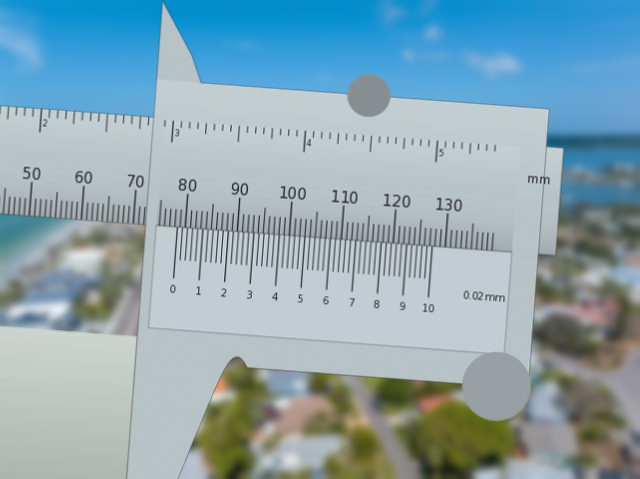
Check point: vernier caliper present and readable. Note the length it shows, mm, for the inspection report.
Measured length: 78.5 mm
